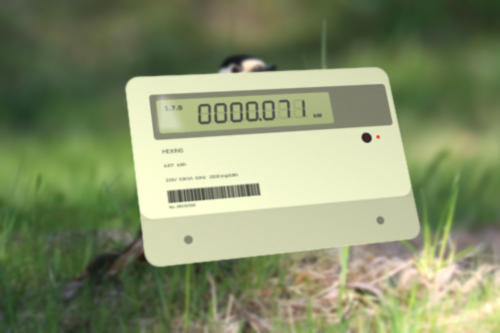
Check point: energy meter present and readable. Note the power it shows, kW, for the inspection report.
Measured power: 0.071 kW
